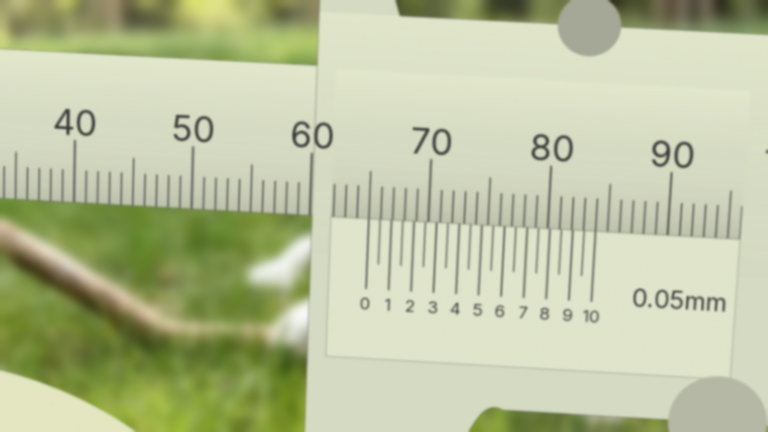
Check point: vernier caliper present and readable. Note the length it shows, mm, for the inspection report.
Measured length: 65.0 mm
